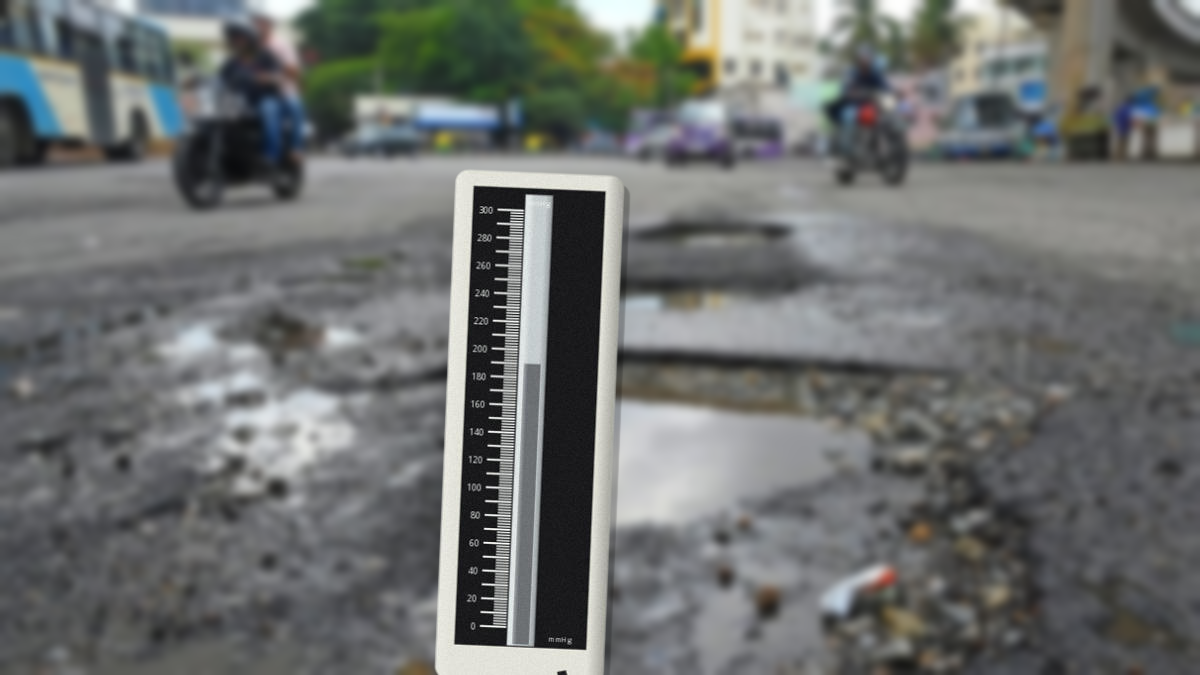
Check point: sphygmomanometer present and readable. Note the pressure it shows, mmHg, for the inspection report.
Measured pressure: 190 mmHg
